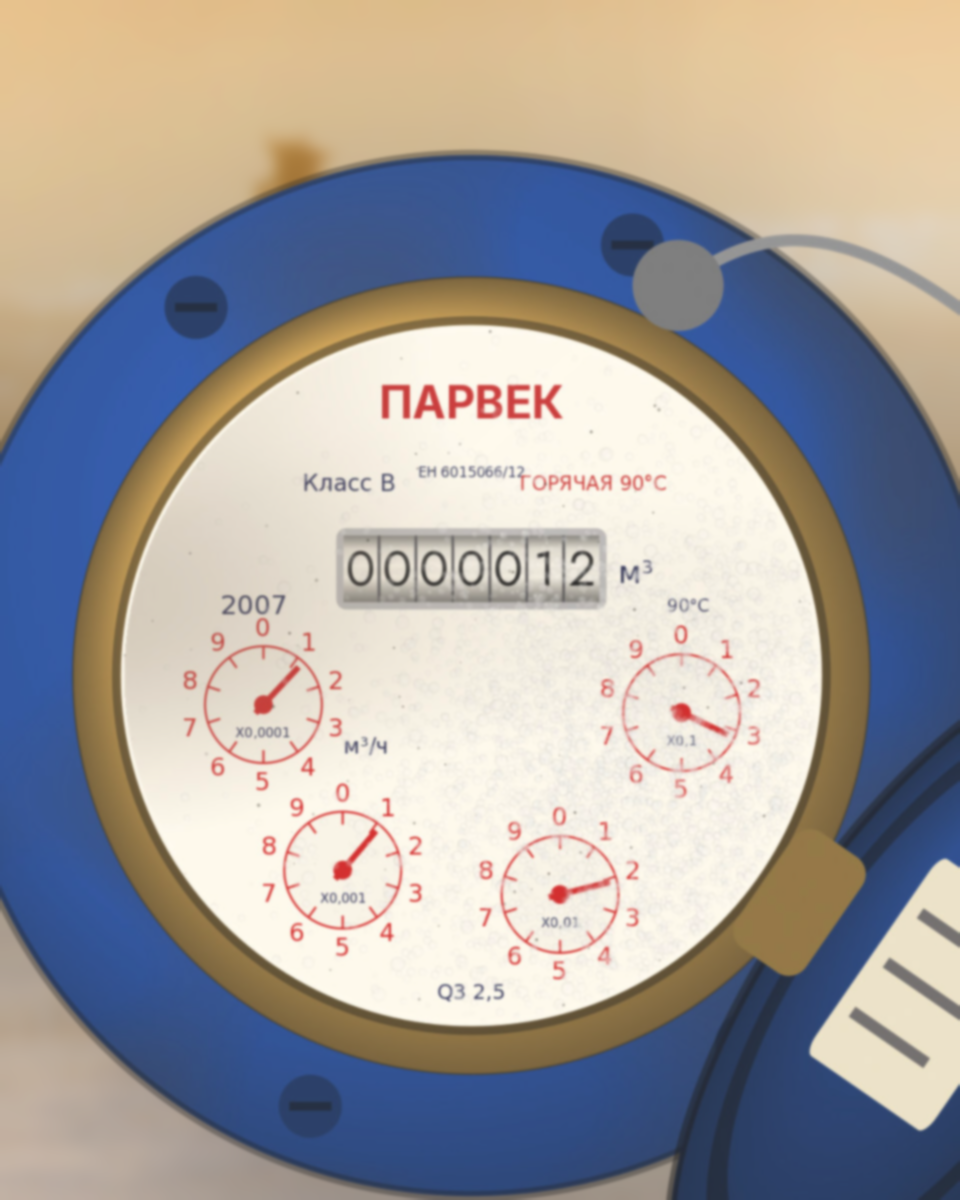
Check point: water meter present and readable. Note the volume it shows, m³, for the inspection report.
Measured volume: 12.3211 m³
